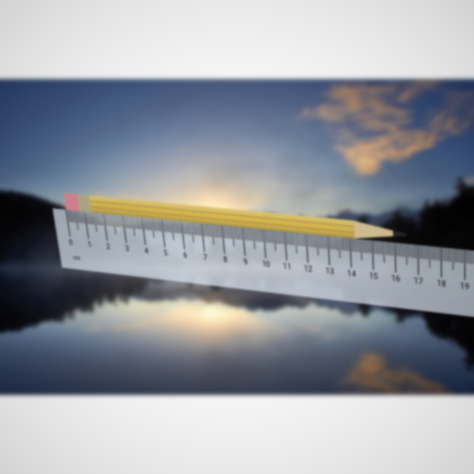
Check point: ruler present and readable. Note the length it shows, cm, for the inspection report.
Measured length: 16.5 cm
